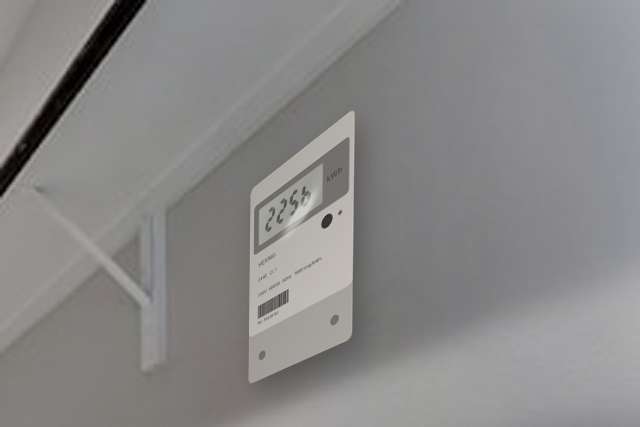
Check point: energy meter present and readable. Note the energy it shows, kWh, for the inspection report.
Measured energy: 2256 kWh
